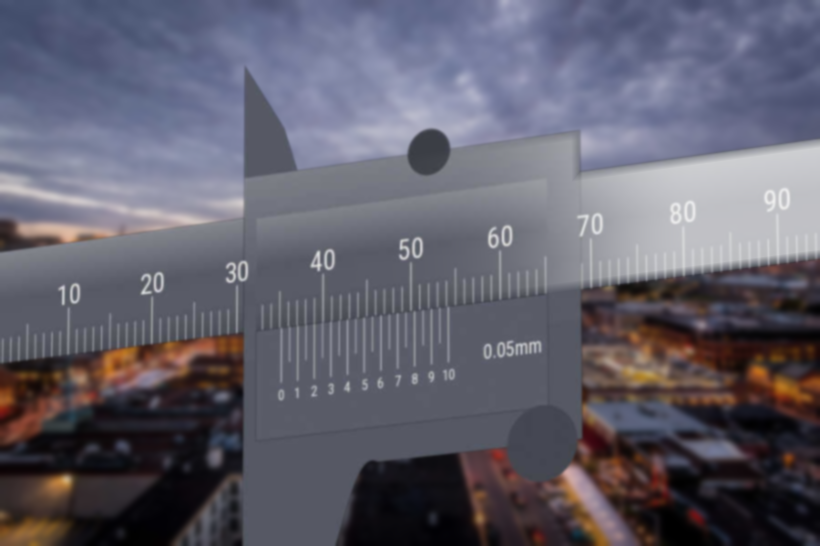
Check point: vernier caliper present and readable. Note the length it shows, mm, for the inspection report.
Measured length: 35.2 mm
